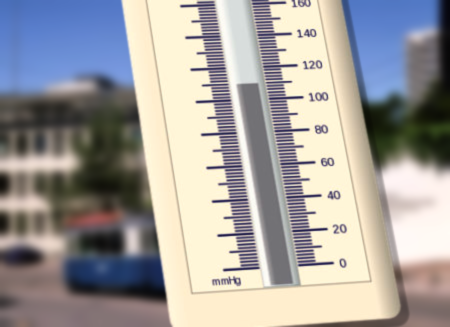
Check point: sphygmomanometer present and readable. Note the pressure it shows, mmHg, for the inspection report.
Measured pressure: 110 mmHg
